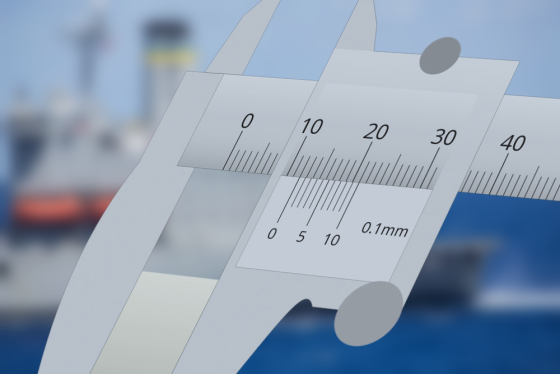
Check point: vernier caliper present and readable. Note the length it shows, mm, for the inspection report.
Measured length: 12.0 mm
